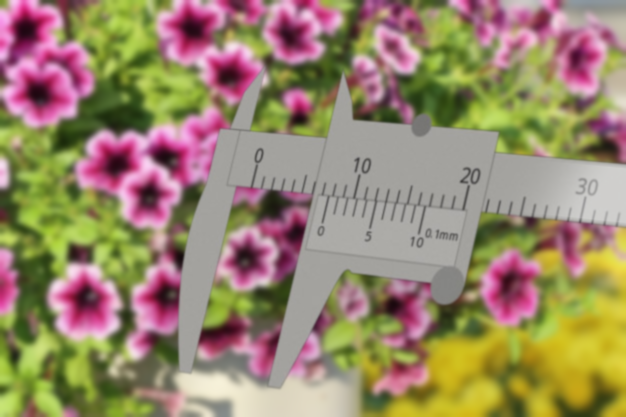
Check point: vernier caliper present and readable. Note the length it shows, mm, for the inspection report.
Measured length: 7.6 mm
